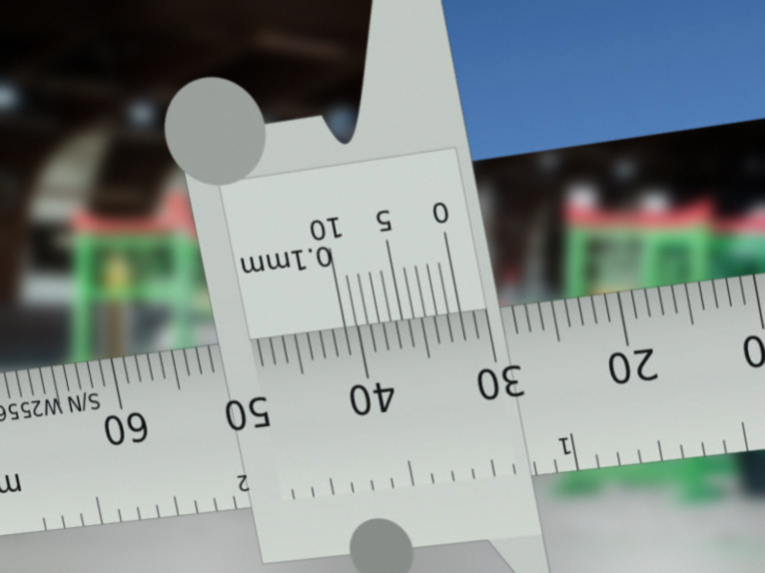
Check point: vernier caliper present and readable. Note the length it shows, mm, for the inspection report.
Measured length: 32.0 mm
